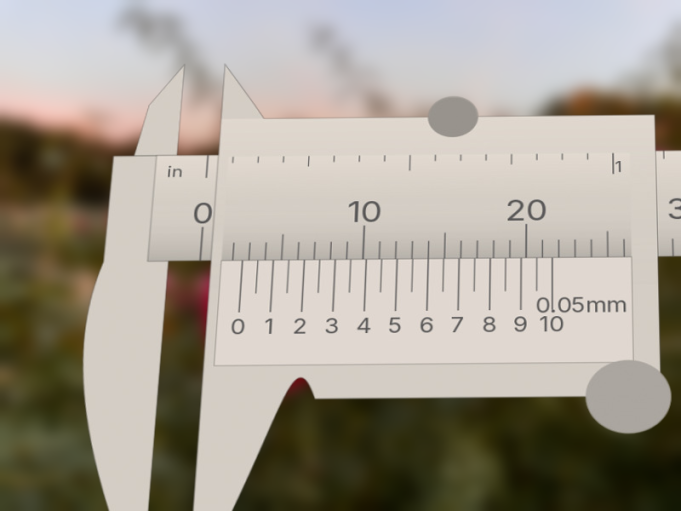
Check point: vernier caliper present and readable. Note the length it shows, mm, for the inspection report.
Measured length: 2.6 mm
